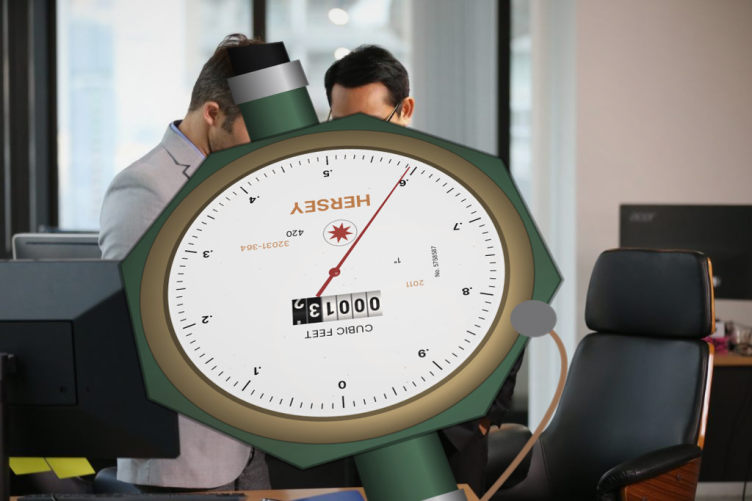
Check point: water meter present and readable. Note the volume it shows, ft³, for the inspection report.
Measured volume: 131.59 ft³
